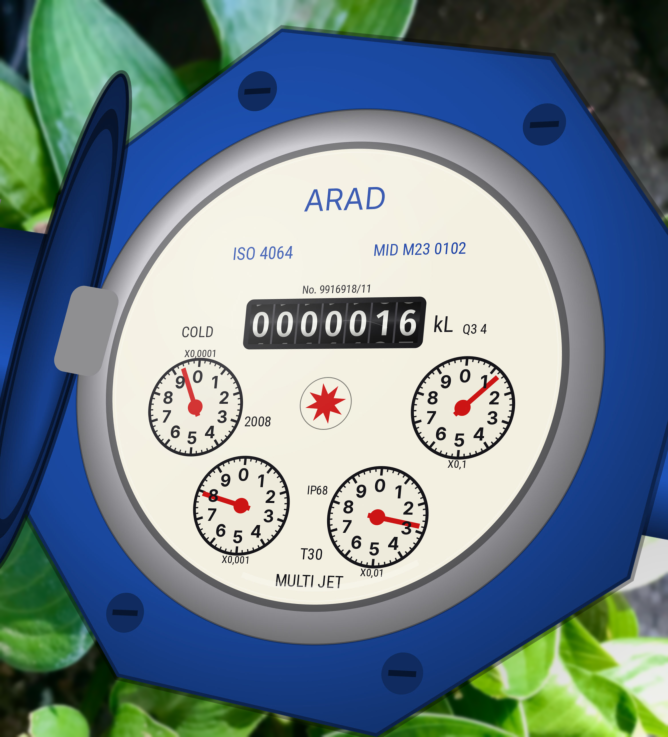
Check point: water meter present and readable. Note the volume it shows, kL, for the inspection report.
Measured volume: 16.1279 kL
